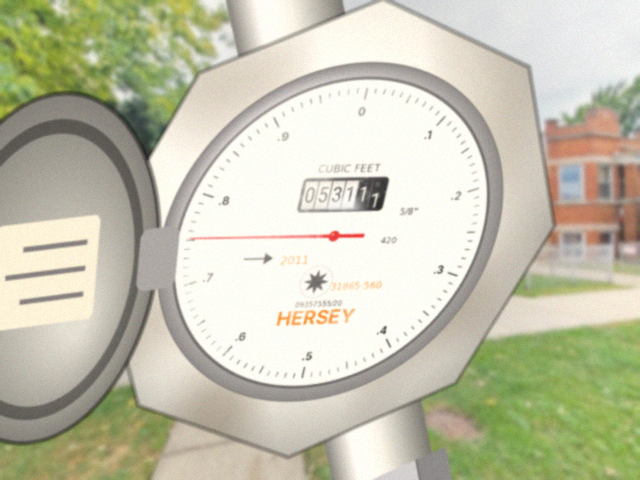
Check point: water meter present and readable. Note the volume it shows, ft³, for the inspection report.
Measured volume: 53110.75 ft³
